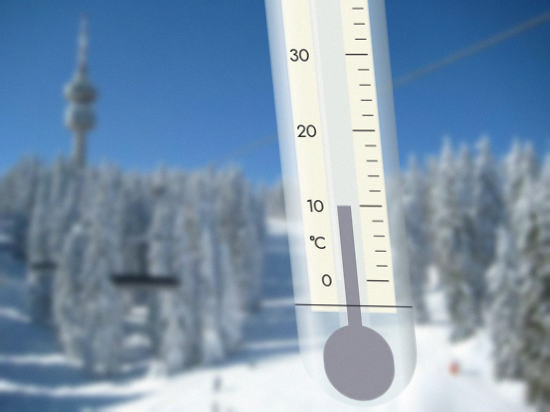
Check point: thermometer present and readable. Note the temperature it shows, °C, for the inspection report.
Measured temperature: 10 °C
